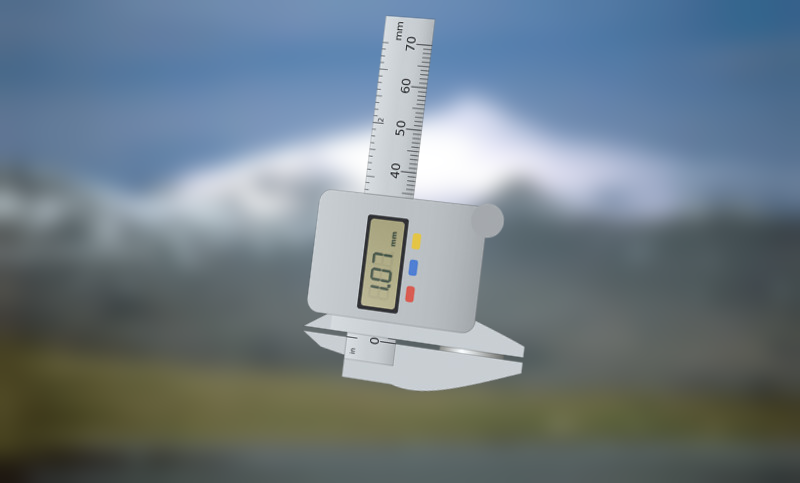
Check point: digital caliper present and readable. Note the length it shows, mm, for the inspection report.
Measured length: 1.07 mm
